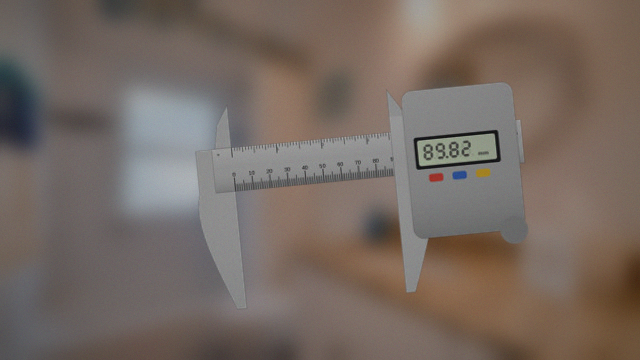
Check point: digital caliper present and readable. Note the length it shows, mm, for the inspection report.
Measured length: 89.82 mm
